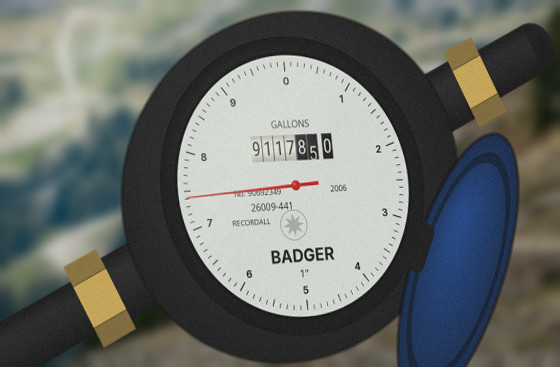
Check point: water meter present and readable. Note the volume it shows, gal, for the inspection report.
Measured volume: 9117847.4 gal
